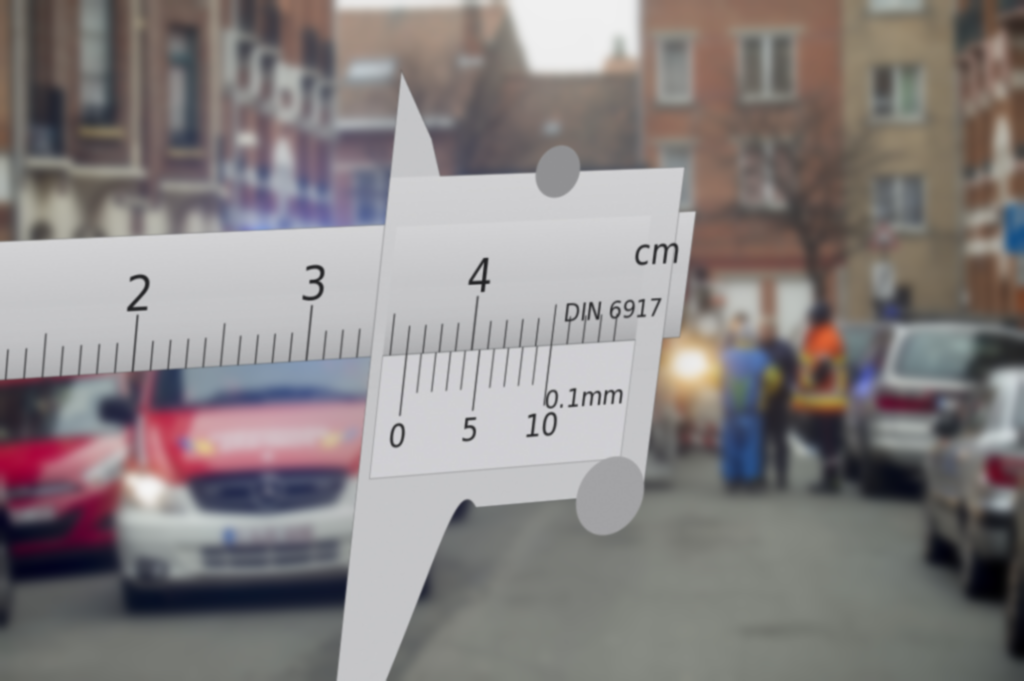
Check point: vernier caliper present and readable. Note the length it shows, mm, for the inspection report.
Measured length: 36.0 mm
